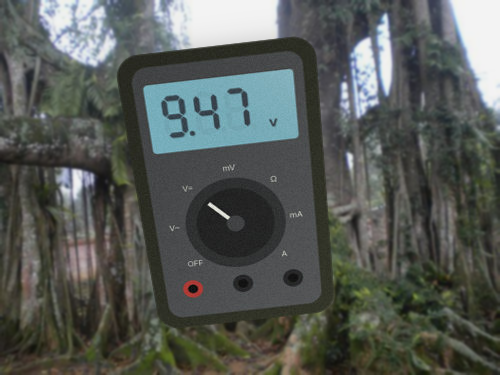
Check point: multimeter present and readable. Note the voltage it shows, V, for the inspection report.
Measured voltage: 9.47 V
